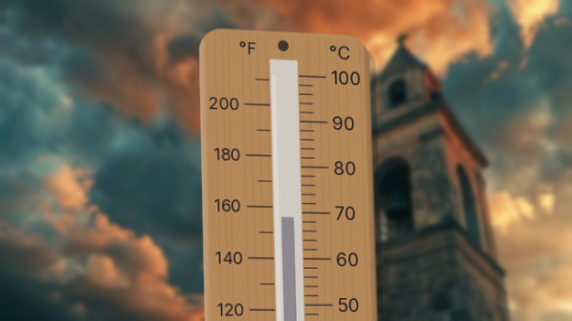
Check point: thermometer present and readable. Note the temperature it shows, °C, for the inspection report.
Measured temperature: 69 °C
